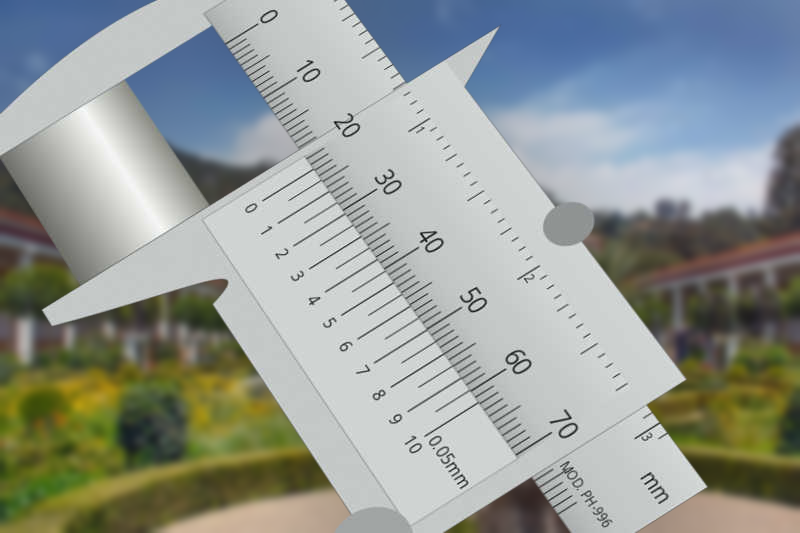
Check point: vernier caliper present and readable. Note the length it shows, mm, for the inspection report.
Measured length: 22.8 mm
